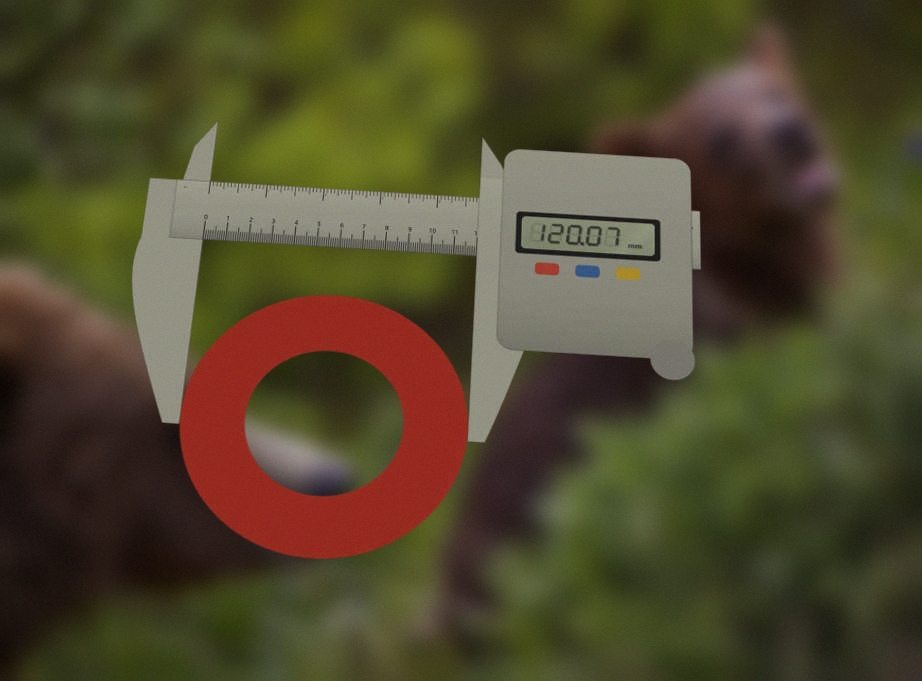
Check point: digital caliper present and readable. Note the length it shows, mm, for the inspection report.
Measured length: 120.07 mm
